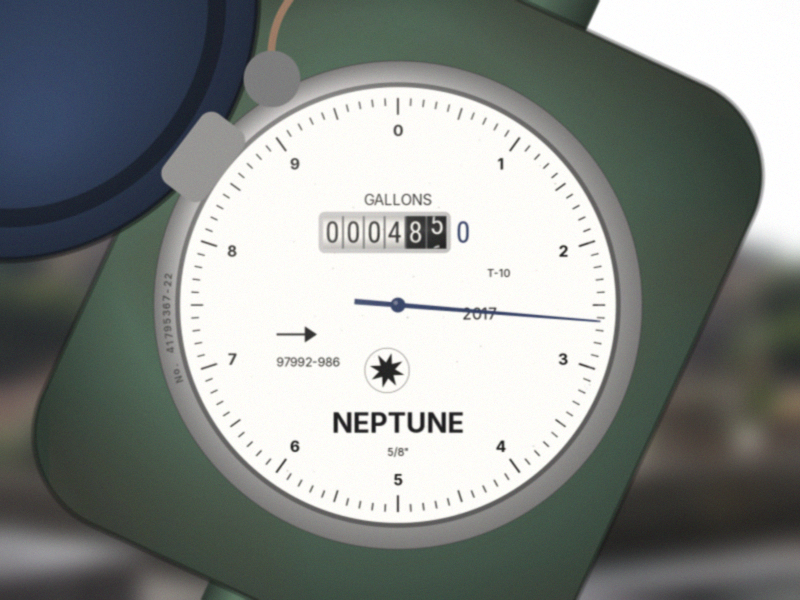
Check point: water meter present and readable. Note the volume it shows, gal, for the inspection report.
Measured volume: 4852.6 gal
